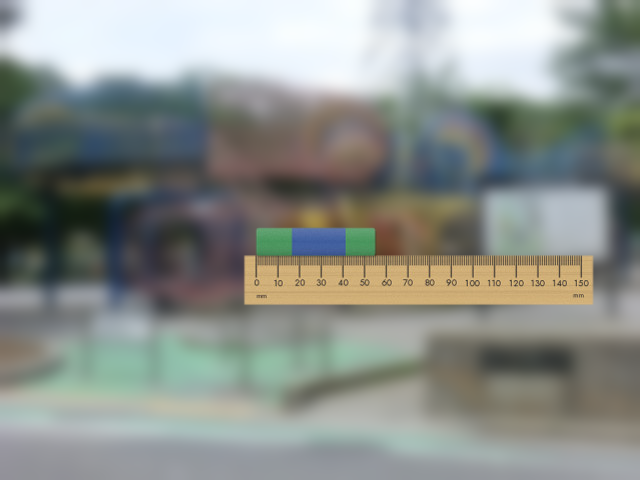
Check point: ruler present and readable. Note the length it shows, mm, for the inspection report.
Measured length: 55 mm
